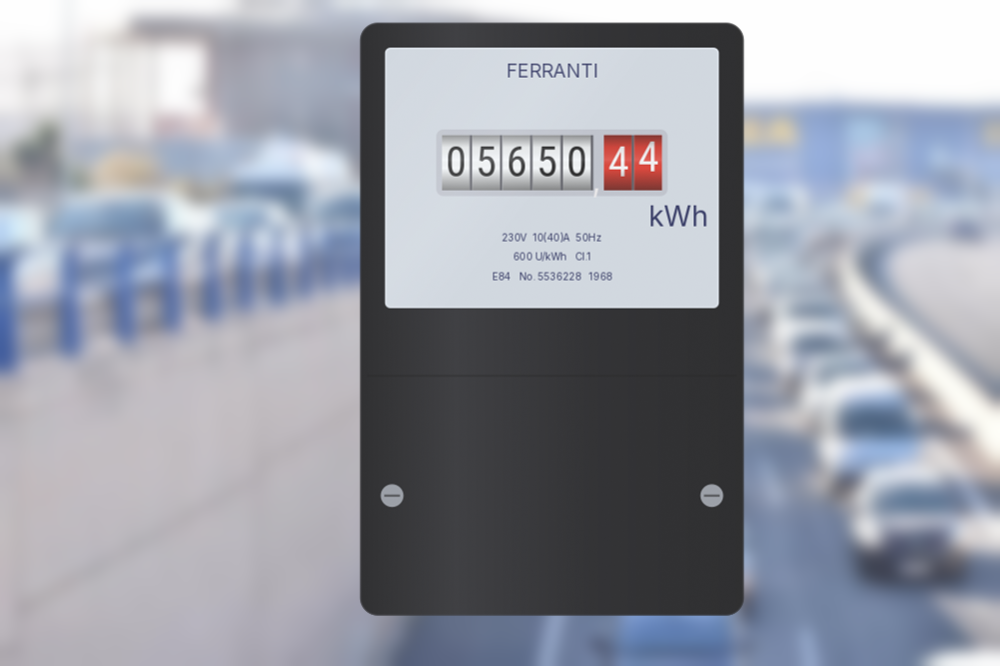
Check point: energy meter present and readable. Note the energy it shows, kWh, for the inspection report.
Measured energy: 5650.44 kWh
